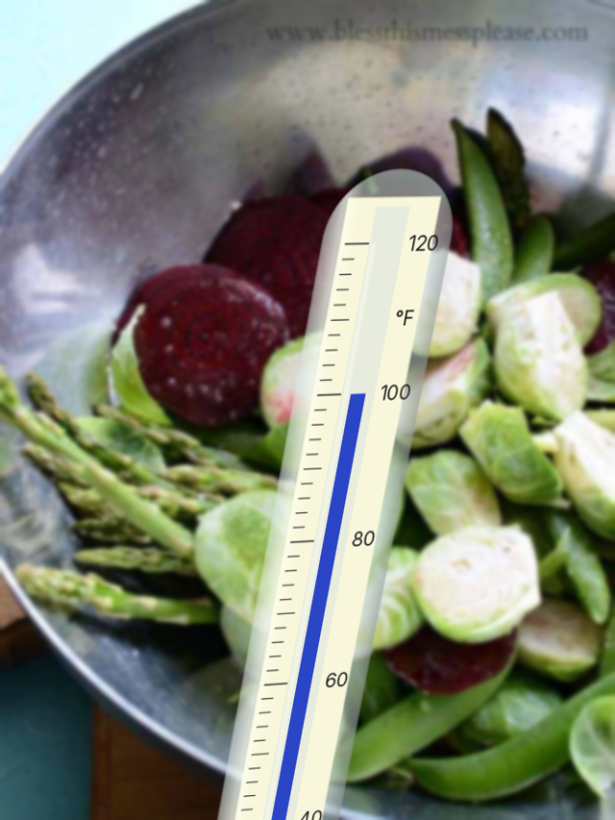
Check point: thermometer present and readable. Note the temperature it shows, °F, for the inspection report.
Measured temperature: 100 °F
